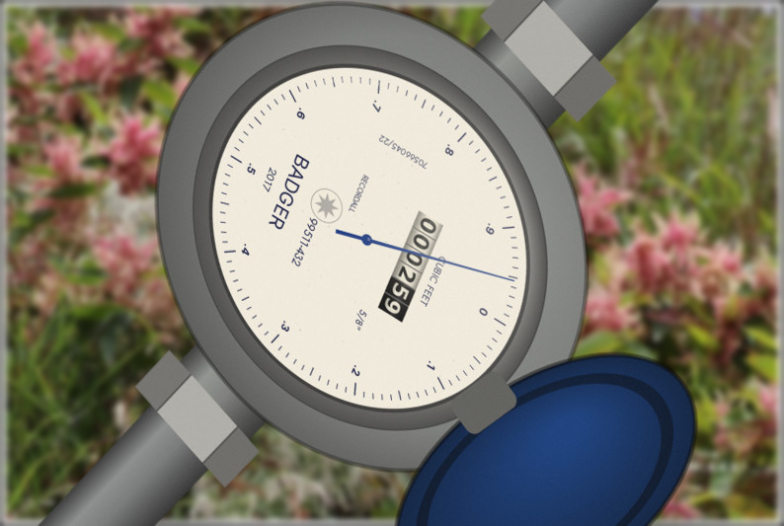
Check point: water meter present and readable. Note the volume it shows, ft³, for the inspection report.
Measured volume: 258.95 ft³
